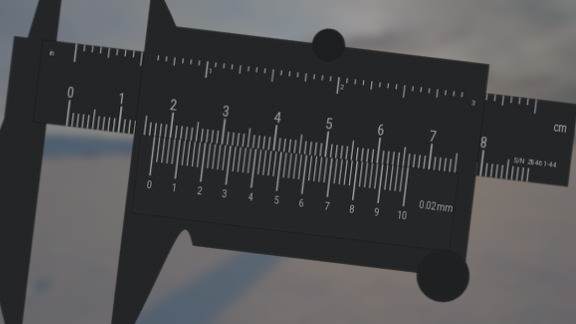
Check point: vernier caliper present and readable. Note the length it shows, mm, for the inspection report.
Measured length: 17.0 mm
